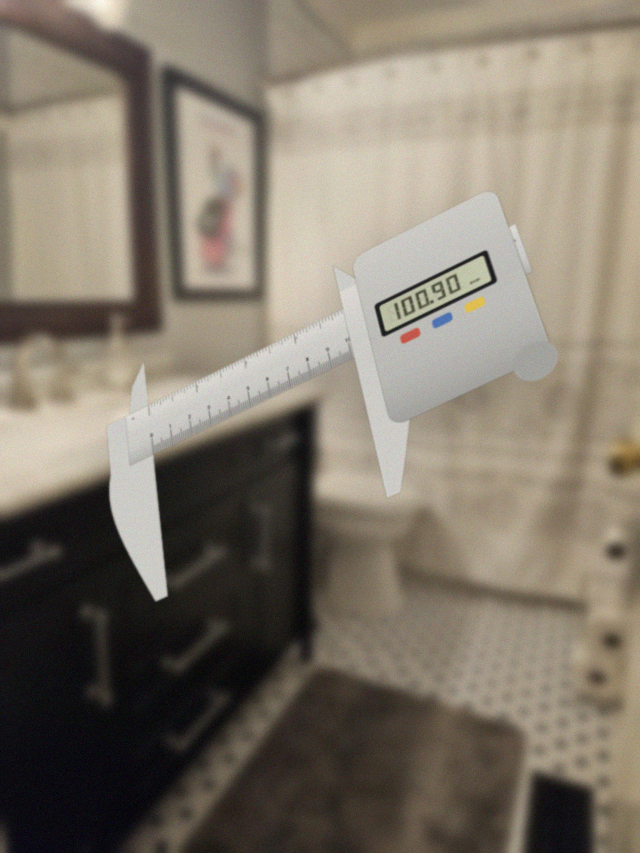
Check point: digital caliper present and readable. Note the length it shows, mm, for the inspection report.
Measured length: 100.90 mm
